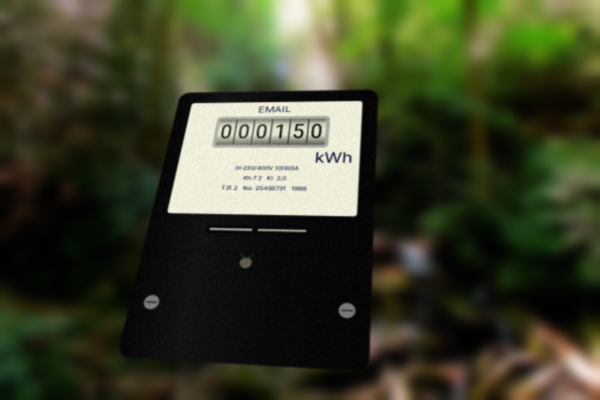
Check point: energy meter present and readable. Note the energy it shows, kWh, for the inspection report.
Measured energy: 150 kWh
